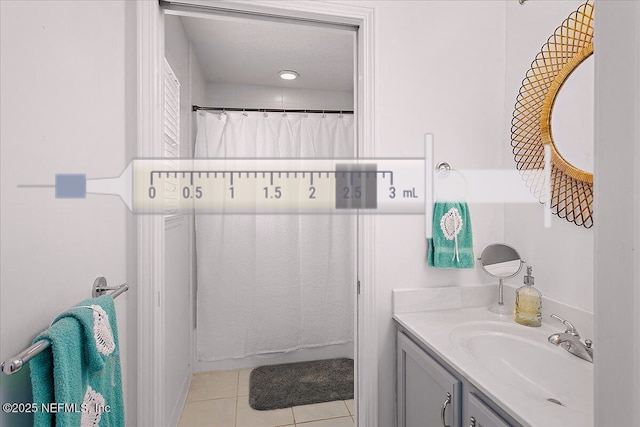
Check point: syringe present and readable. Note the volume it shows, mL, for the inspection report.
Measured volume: 2.3 mL
